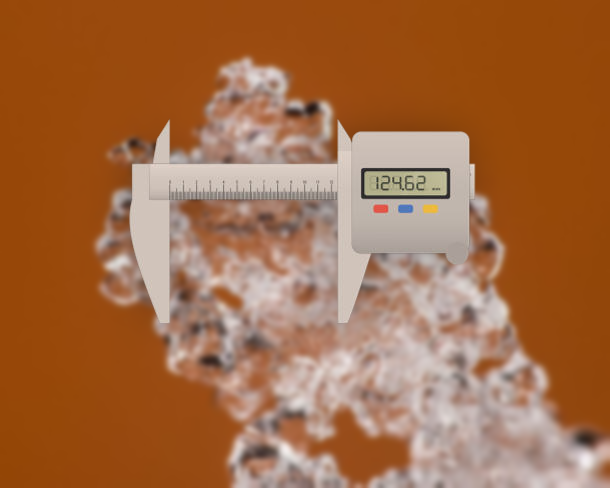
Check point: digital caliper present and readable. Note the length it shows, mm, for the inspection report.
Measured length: 124.62 mm
